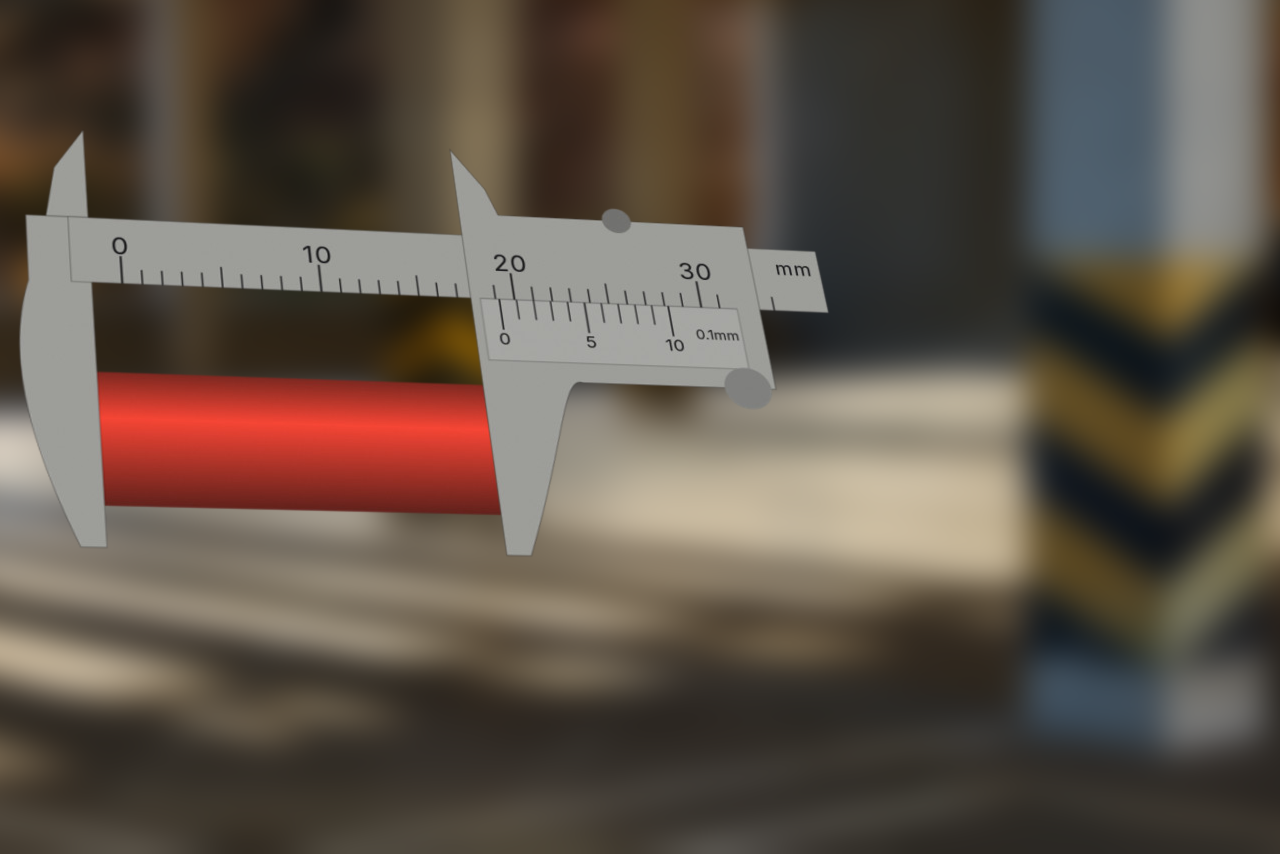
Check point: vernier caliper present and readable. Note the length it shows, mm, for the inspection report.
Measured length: 19.2 mm
